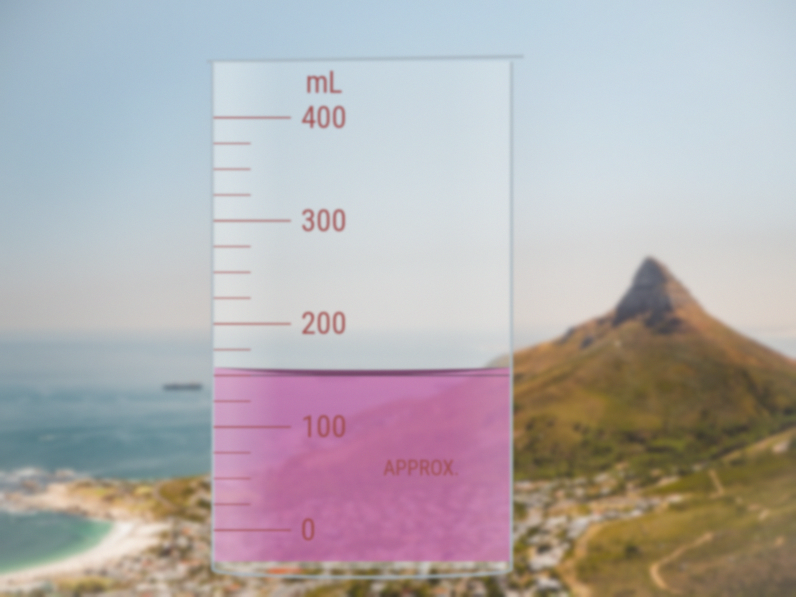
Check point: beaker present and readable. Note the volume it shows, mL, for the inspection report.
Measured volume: 150 mL
